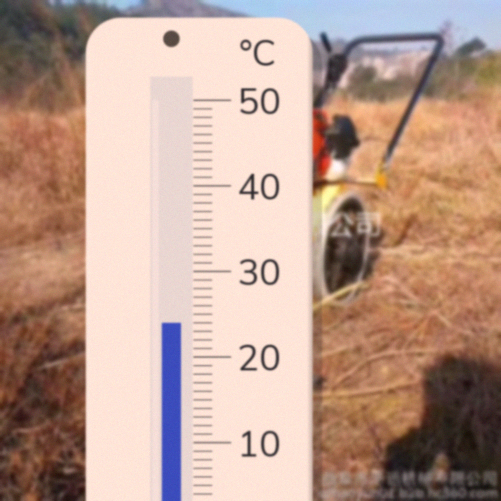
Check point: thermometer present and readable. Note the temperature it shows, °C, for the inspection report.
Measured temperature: 24 °C
